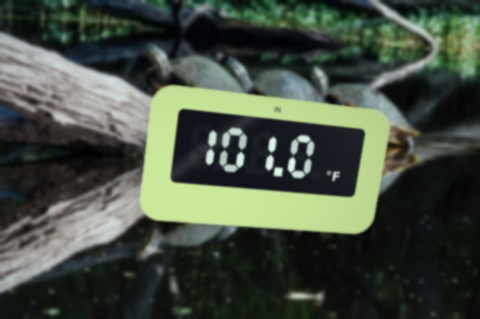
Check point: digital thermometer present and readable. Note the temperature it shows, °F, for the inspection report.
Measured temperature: 101.0 °F
